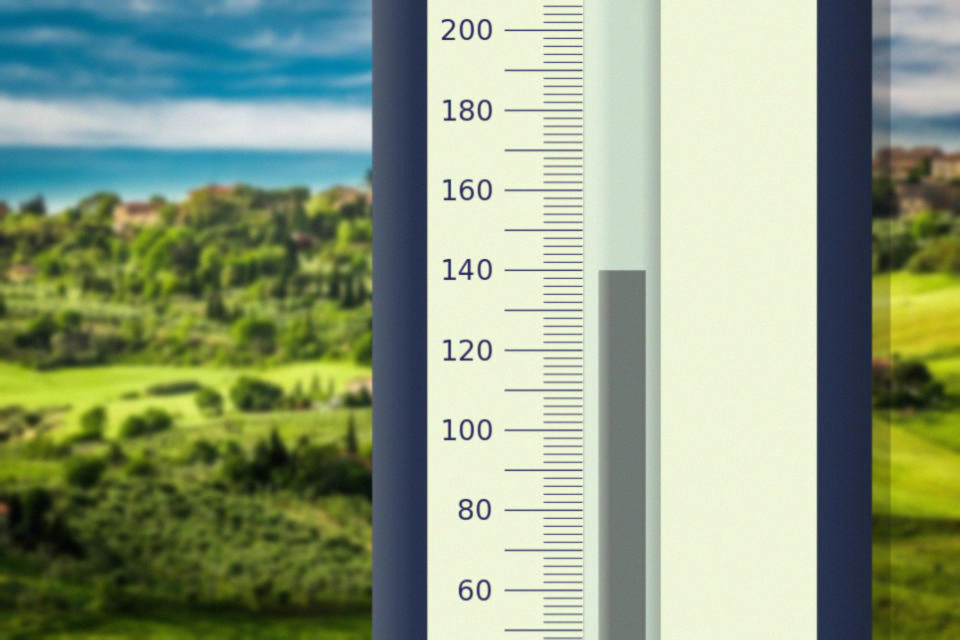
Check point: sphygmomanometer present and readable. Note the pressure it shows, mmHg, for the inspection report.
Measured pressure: 140 mmHg
